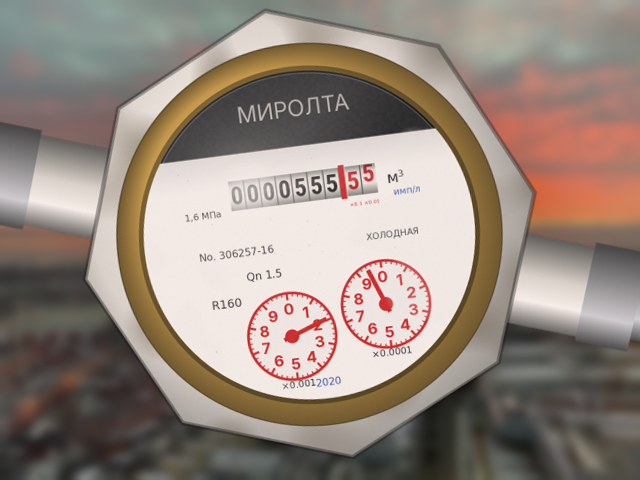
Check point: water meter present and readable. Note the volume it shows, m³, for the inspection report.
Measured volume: 555.5519 m³
